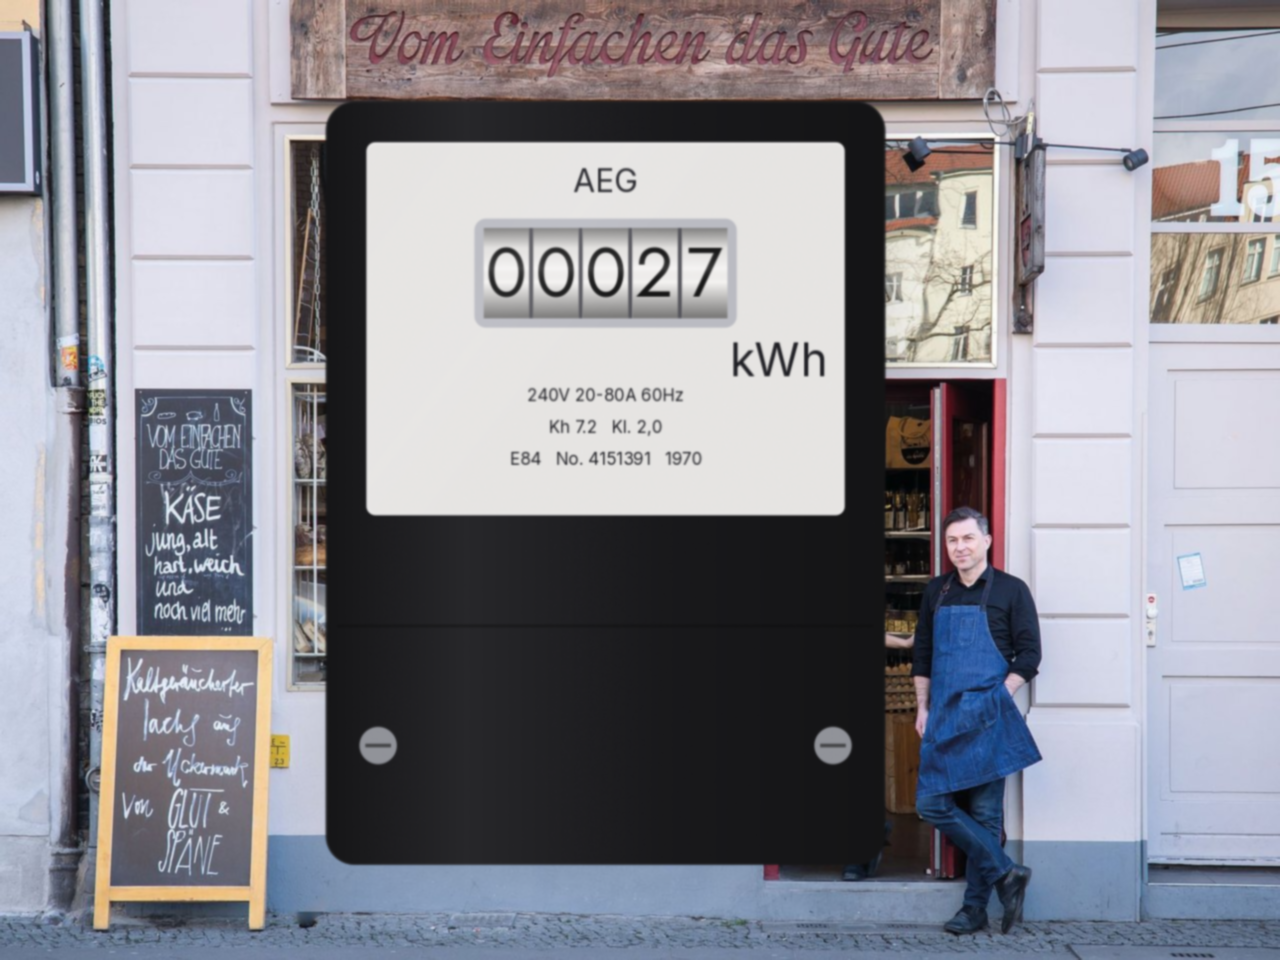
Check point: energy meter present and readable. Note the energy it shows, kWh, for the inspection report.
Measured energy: 27 kWh
